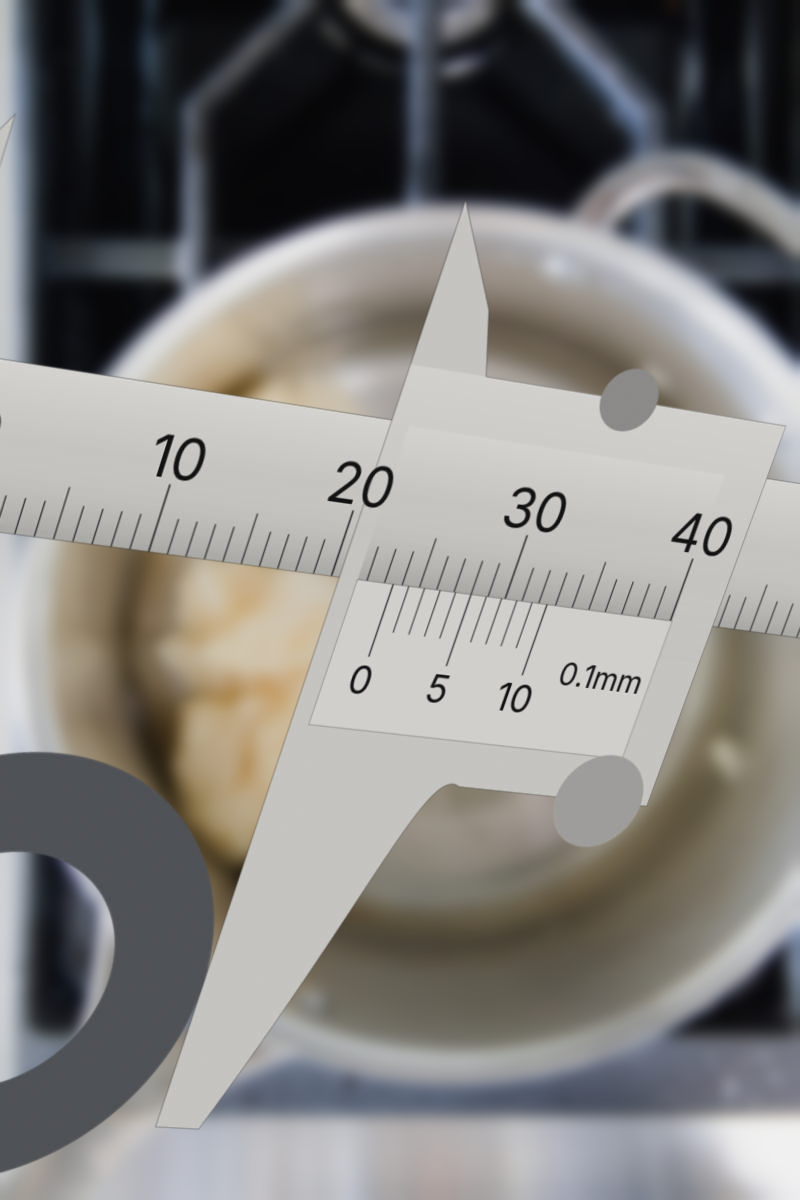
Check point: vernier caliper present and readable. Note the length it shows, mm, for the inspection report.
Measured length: 23.5 mm
